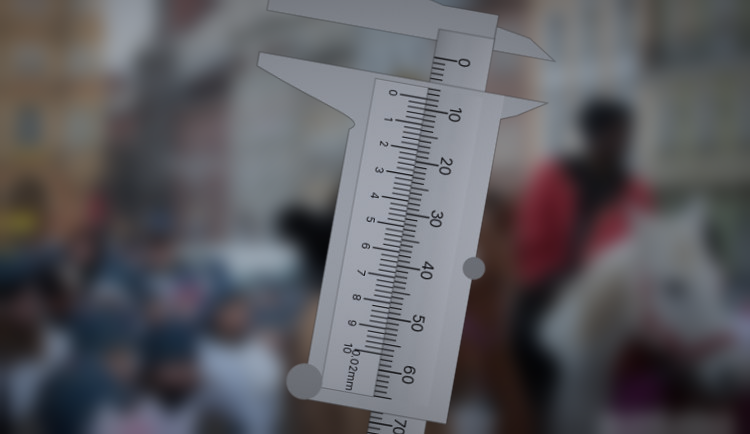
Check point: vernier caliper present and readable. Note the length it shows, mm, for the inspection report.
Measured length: 8.0 mm
